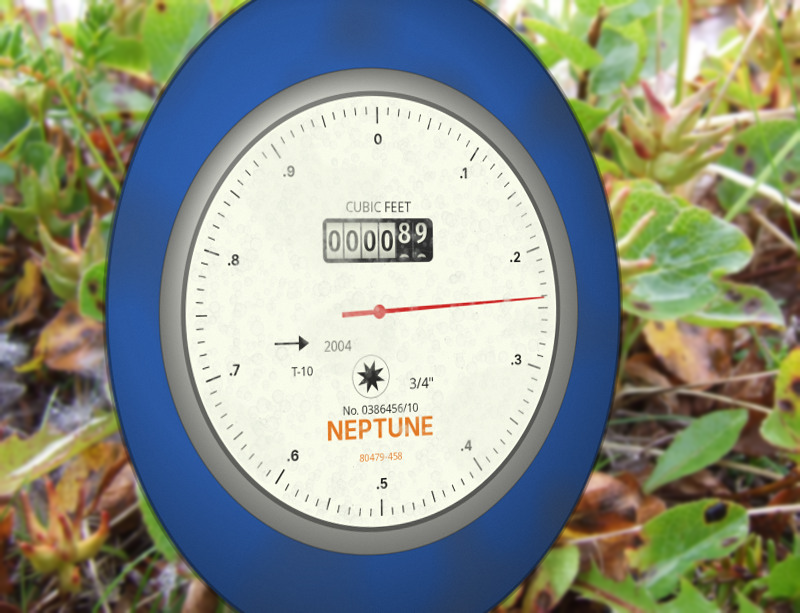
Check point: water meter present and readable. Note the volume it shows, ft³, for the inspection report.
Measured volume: 89.24 ft³
